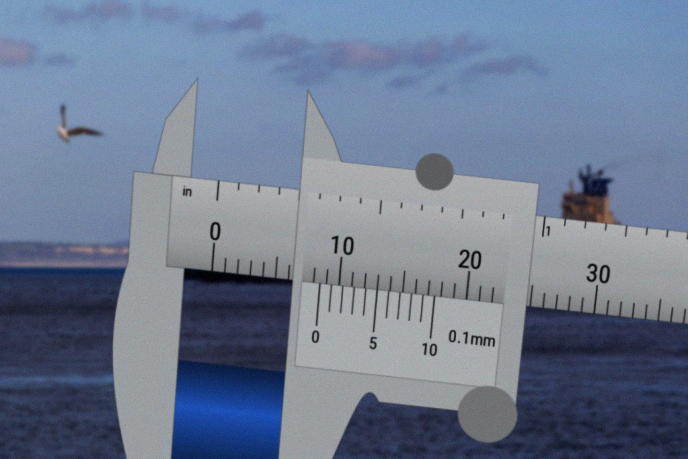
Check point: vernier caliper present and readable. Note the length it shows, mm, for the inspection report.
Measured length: 8.5 mm
